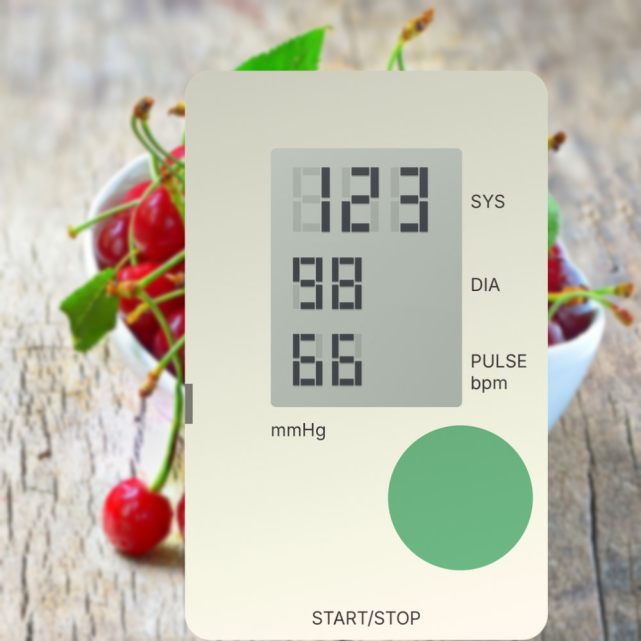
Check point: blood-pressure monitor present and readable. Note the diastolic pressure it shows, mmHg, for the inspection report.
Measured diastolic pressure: 98 mmHg
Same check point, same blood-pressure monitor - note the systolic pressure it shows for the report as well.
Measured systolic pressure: 123 mmHg
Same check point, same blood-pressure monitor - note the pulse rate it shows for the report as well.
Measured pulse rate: 66 bpm
